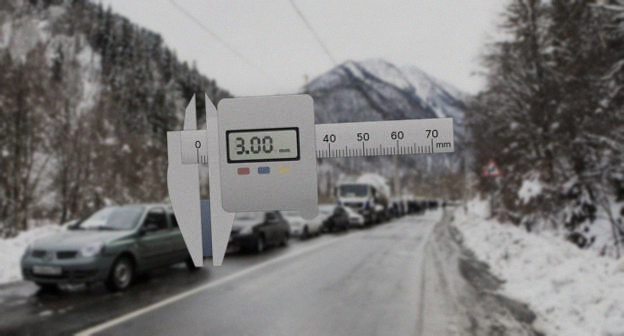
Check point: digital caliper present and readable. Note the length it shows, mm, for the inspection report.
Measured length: 3.00 mm
